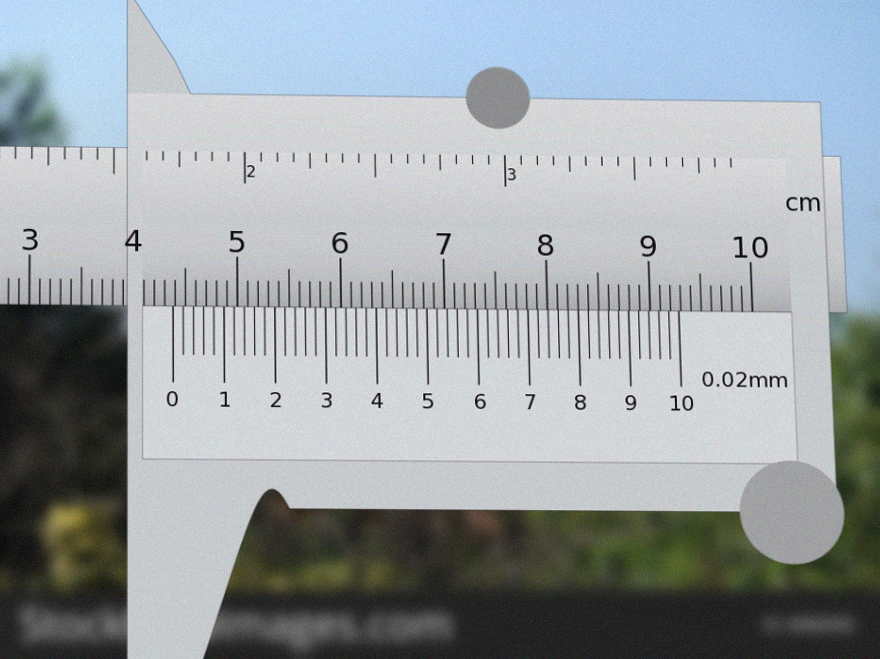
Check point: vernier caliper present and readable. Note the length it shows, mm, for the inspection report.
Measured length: 43.8 mm
